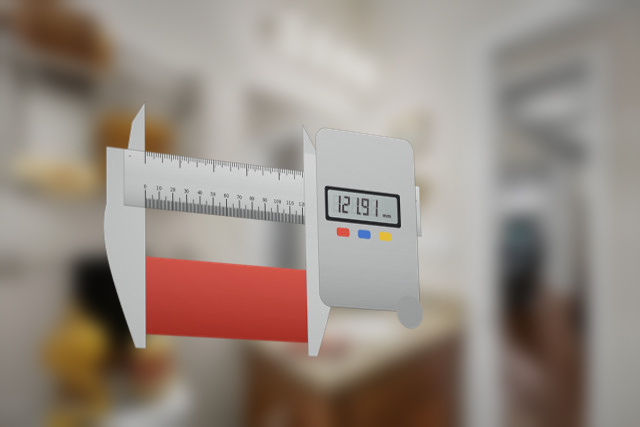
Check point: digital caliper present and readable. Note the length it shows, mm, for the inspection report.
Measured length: 121.91 mm
